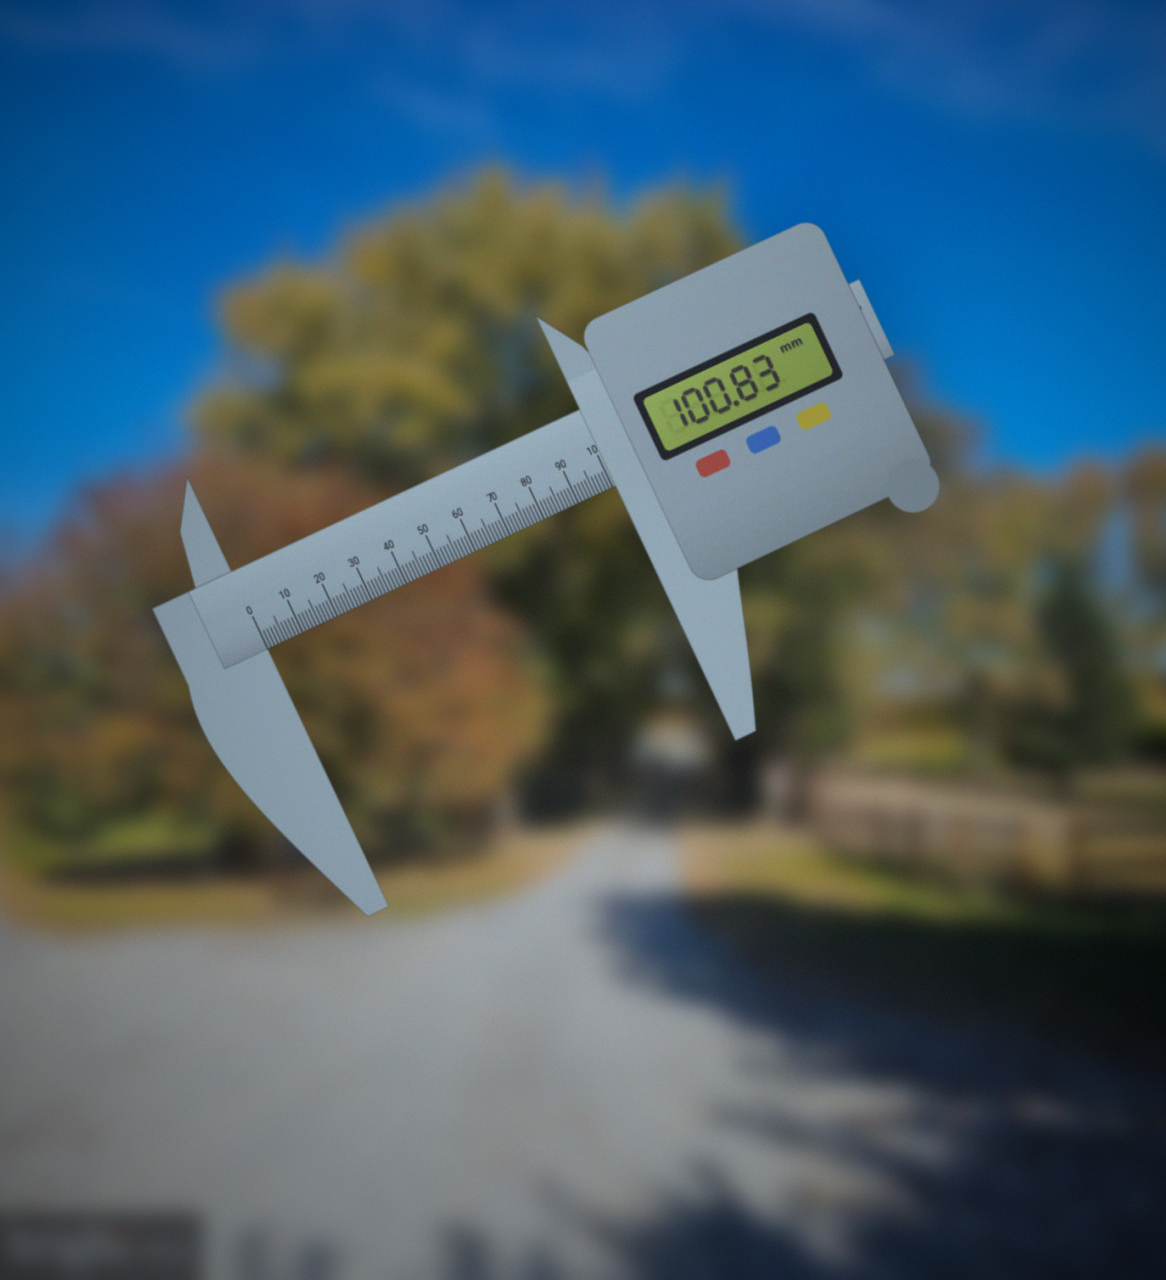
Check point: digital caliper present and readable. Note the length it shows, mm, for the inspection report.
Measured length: 100.83 mm
